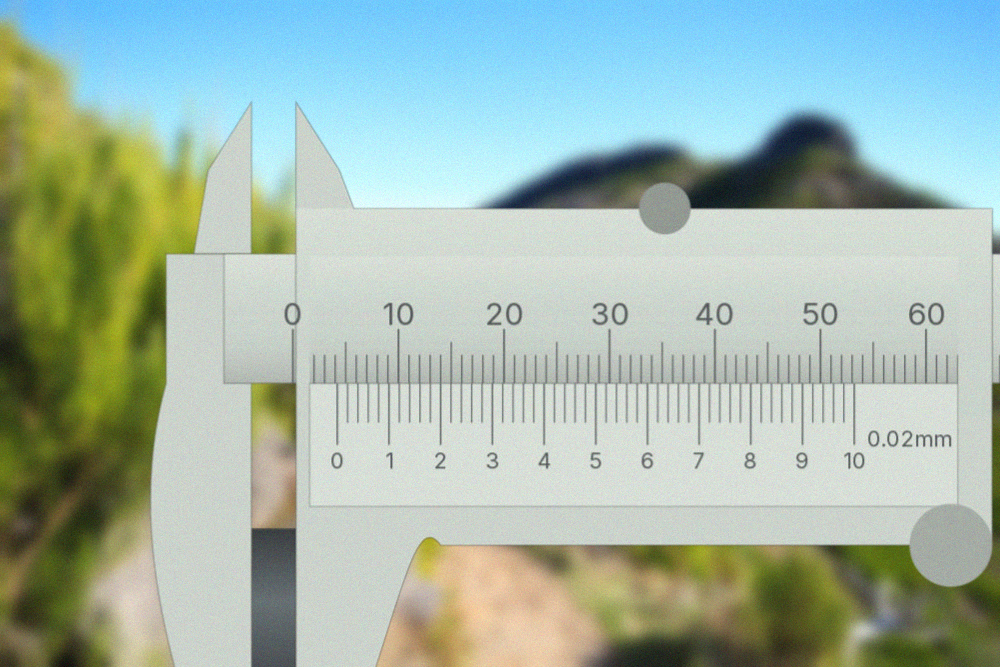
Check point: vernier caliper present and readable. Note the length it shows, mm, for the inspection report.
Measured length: 4.2 mm
